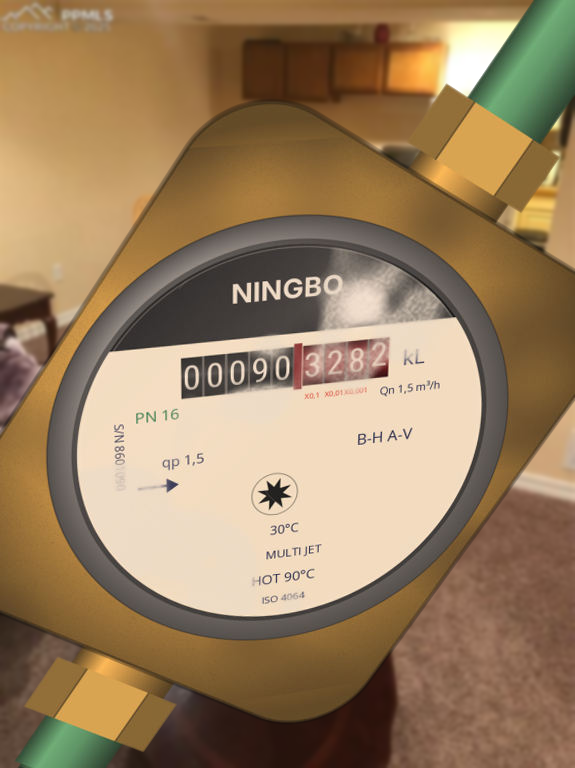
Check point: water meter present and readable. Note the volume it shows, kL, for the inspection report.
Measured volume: 90.3282 kL
